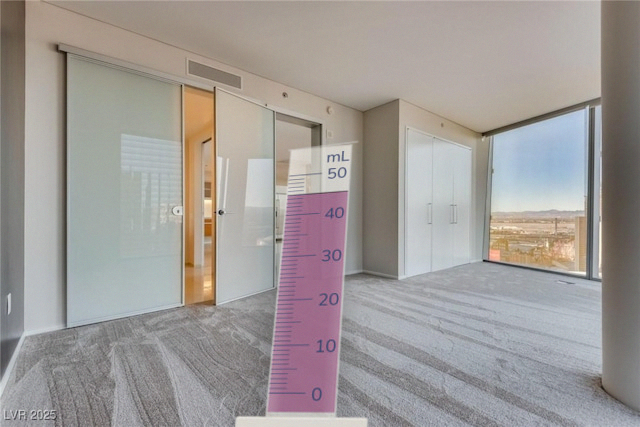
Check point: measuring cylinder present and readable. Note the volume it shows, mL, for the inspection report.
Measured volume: 45 mL
